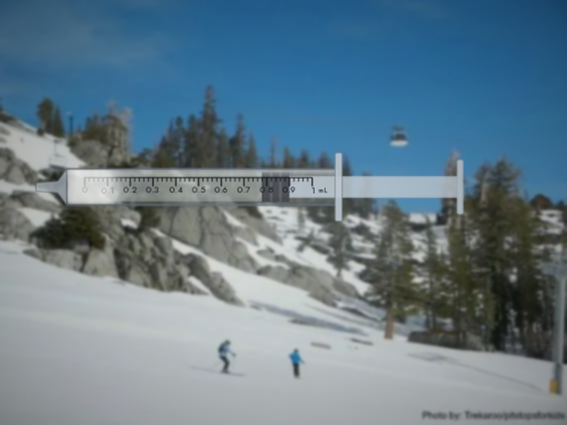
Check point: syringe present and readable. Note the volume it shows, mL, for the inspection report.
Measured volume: 0.78 mL
